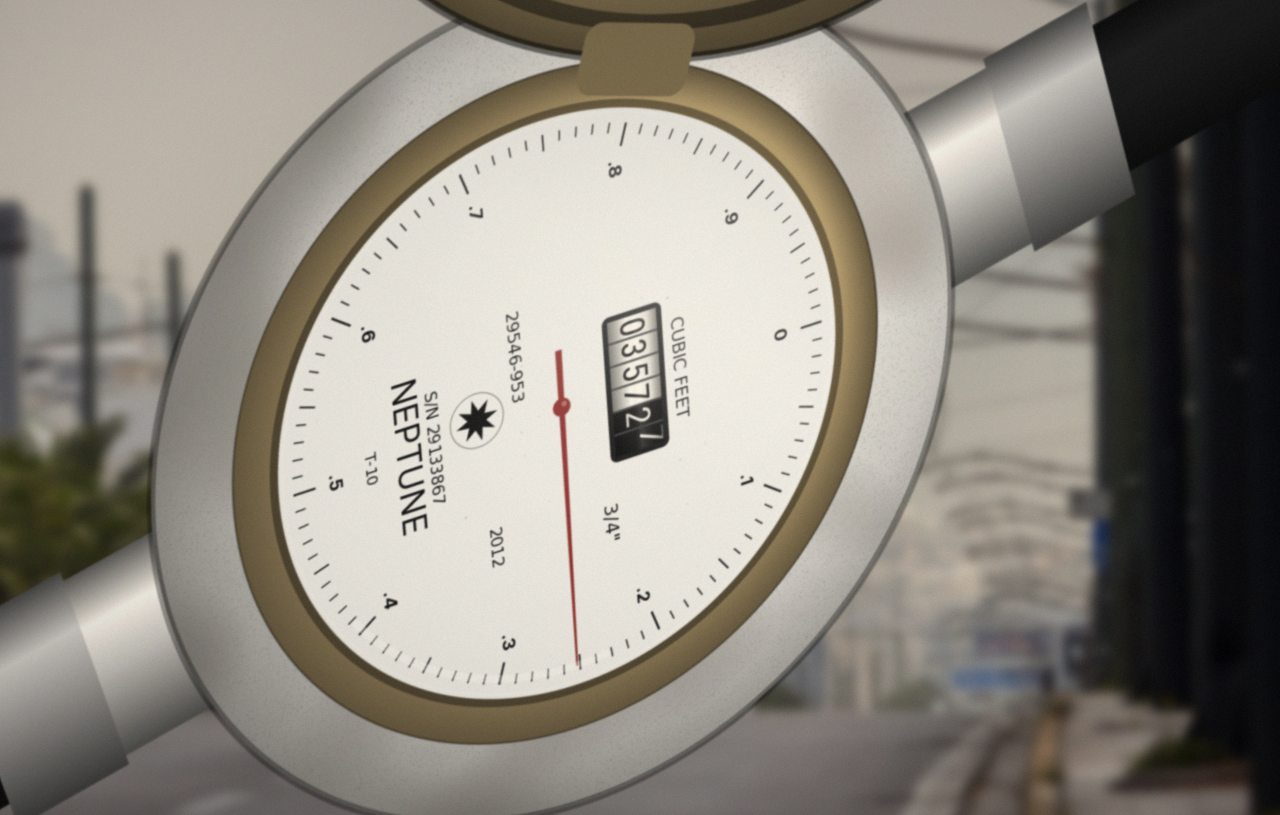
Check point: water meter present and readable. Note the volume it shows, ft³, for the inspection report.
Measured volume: 35727.25 ft³
